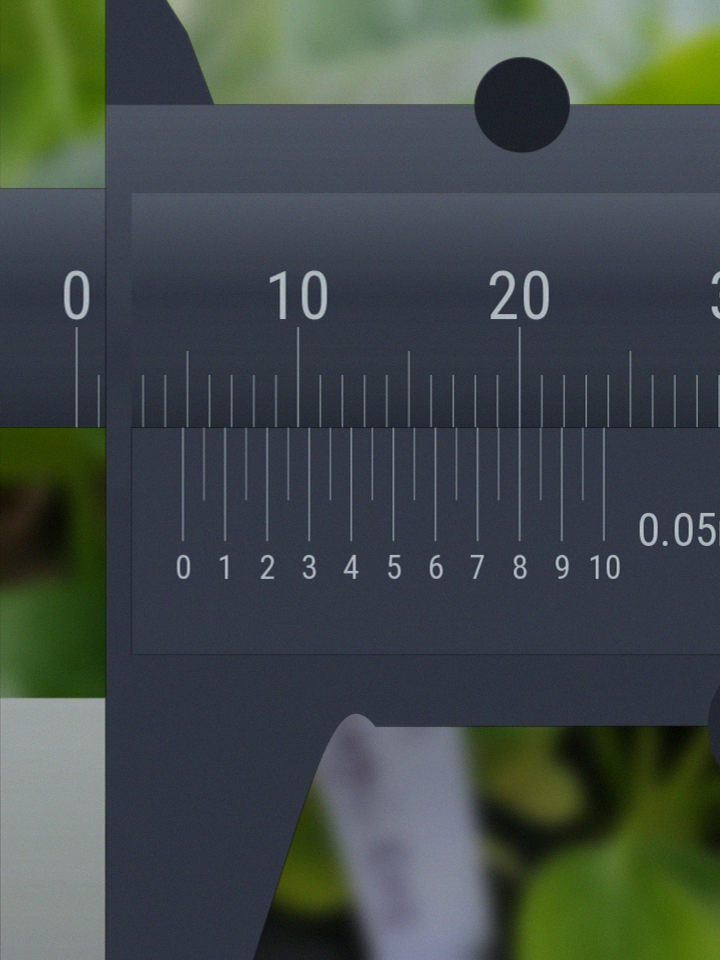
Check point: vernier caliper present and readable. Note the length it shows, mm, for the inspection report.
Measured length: 4.8 mm
